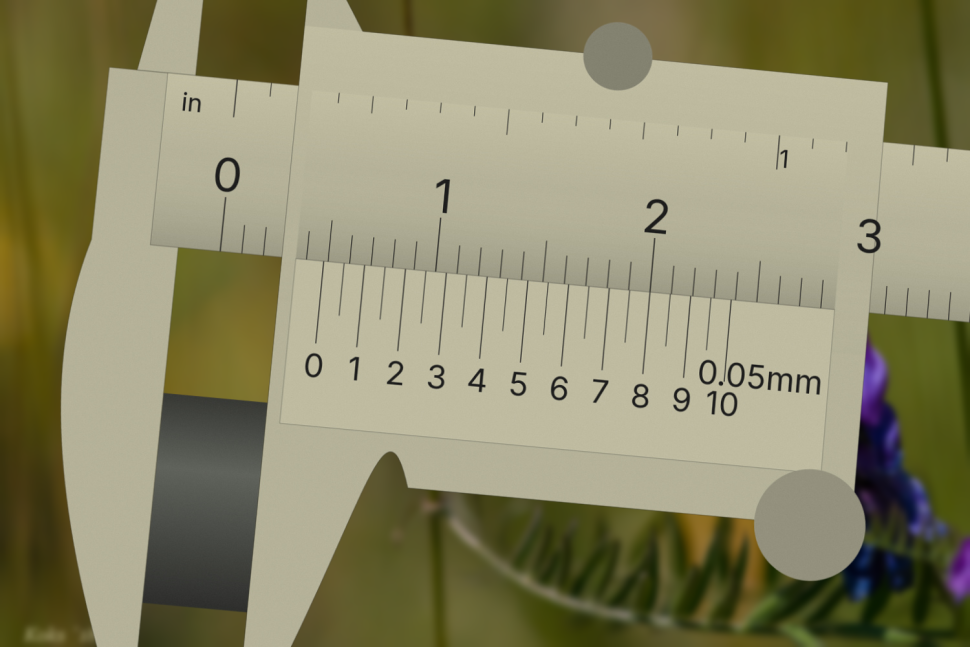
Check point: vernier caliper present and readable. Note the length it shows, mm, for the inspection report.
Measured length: 4.80 mm
